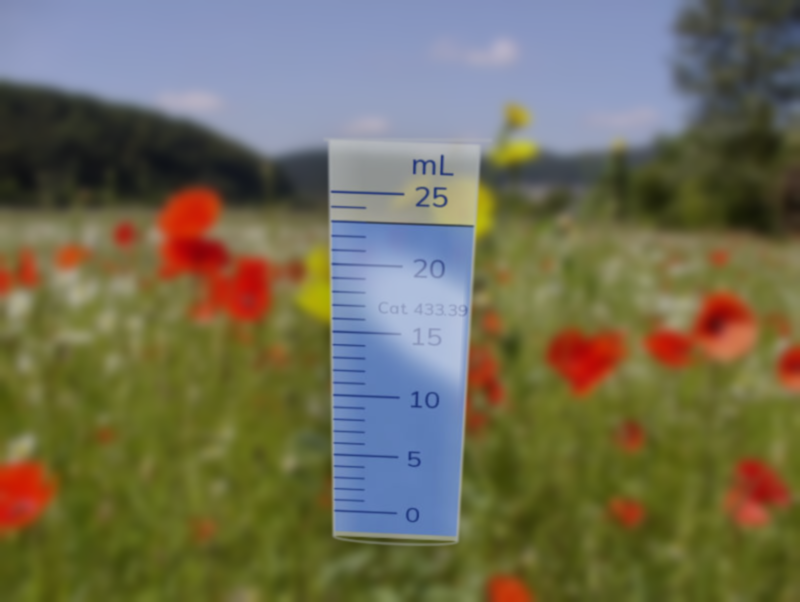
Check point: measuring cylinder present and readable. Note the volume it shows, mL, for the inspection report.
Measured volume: 23 mL
